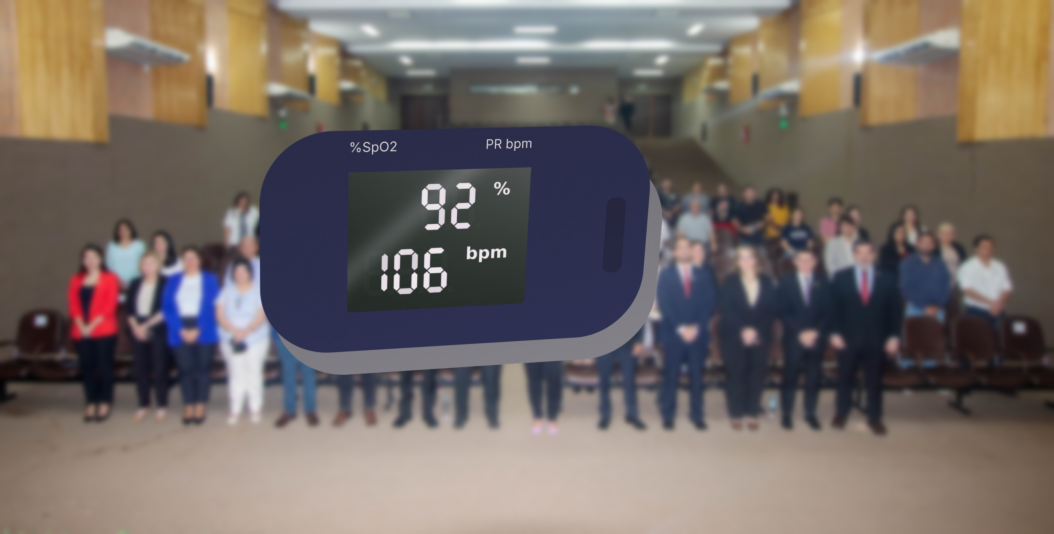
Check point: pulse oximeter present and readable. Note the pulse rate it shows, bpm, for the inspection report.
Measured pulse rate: 106 bpm
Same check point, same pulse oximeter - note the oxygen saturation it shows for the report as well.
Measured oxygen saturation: 92 %
